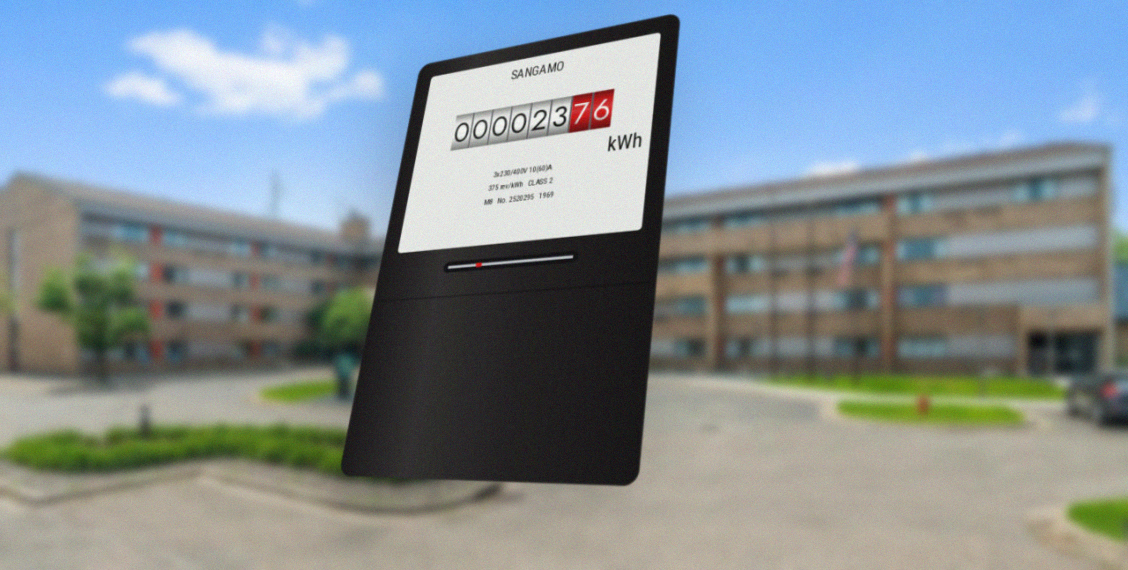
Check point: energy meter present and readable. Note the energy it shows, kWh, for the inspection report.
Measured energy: 23.76 kWh
